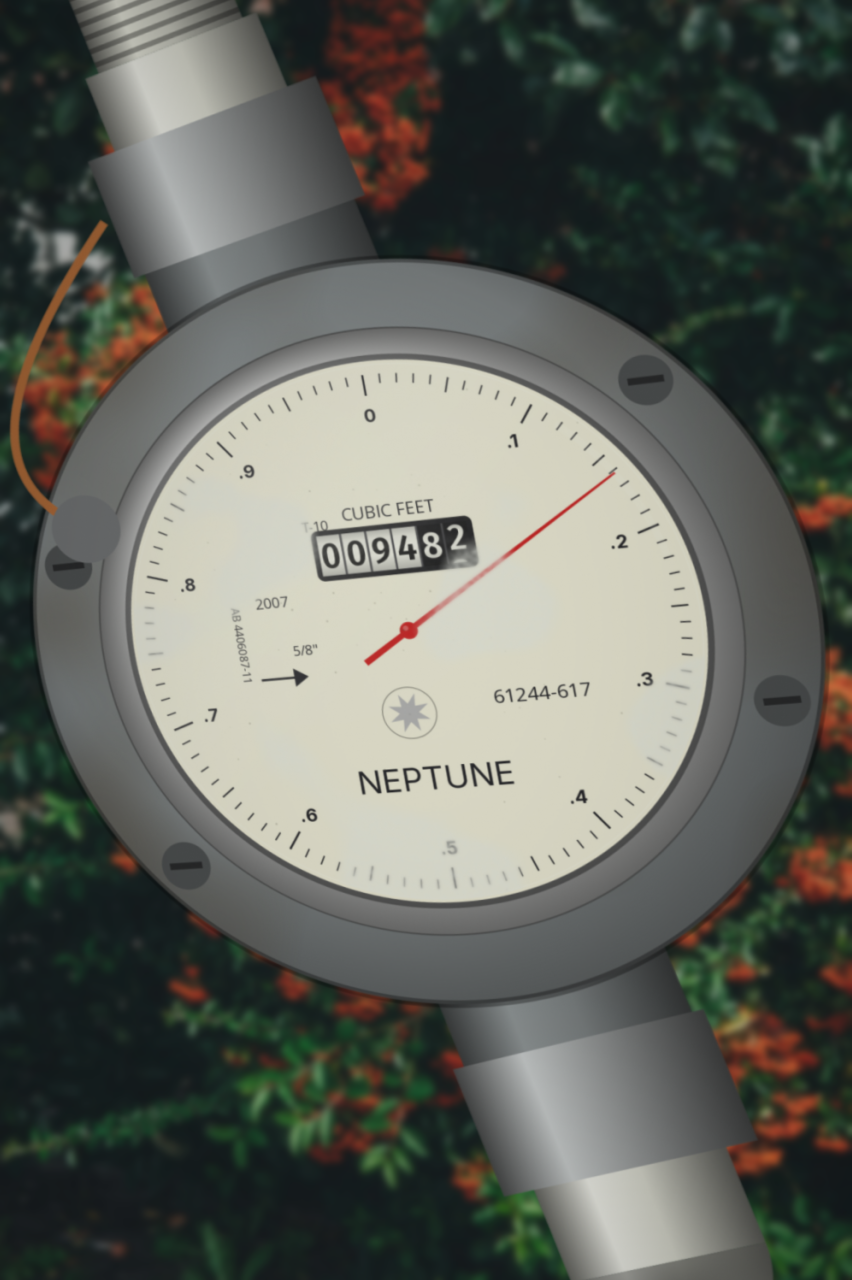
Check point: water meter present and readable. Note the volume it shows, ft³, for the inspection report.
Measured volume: 9482.16 ft³
